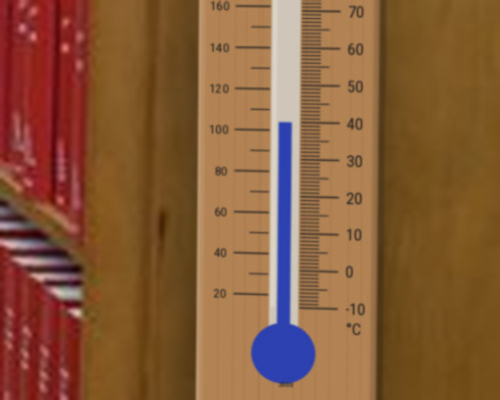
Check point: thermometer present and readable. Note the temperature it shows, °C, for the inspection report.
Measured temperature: 40 °C
